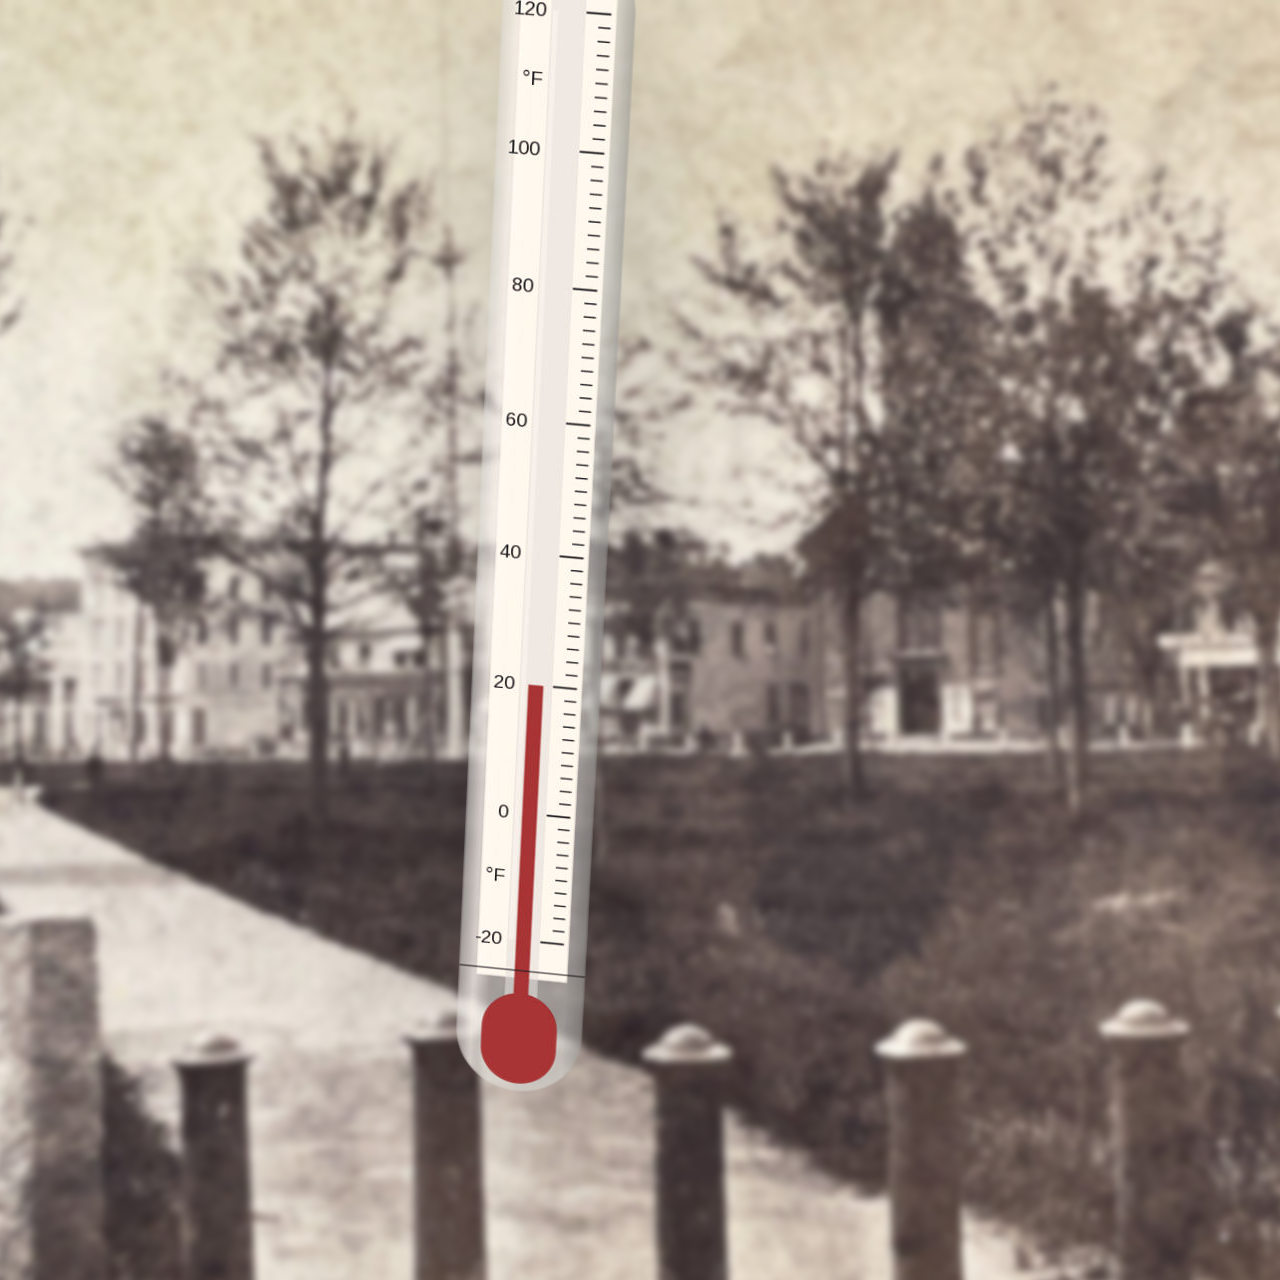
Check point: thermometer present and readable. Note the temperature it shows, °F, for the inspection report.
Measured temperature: 20 °F
